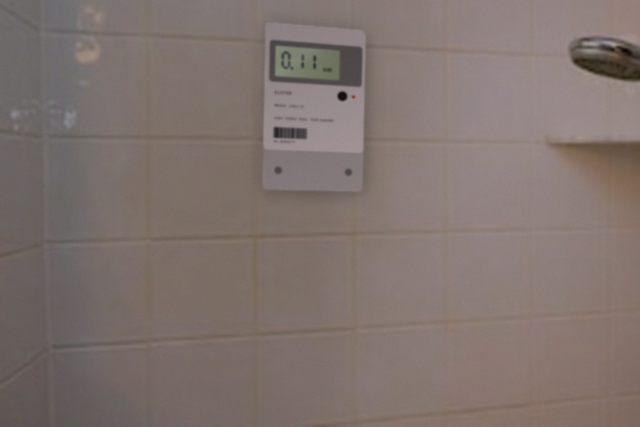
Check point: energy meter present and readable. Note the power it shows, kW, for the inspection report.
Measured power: 0.11 kW
